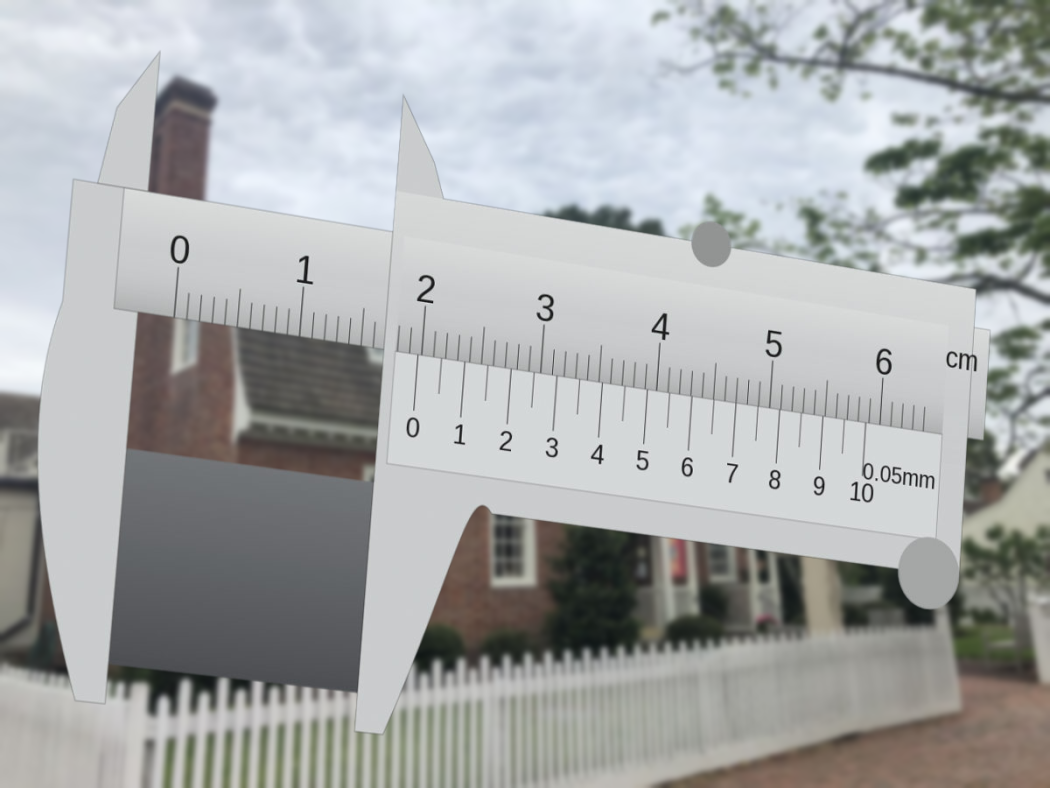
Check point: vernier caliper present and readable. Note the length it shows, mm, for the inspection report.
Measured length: 19.7 mm
